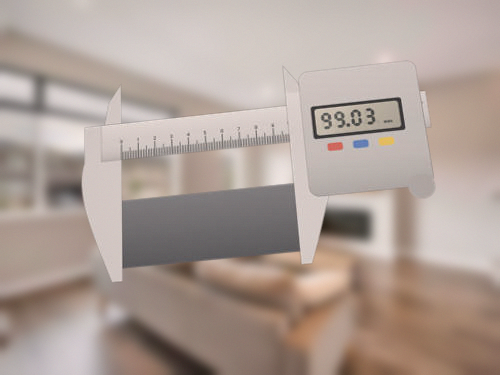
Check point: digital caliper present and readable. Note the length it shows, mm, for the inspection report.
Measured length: 99.03 mm
